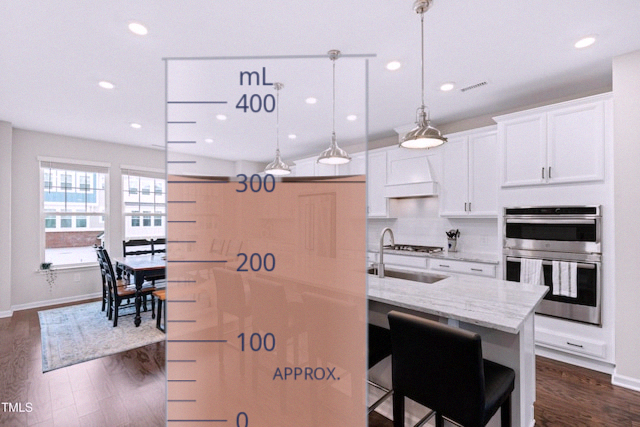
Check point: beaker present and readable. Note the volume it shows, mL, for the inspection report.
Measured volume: 300 mL
